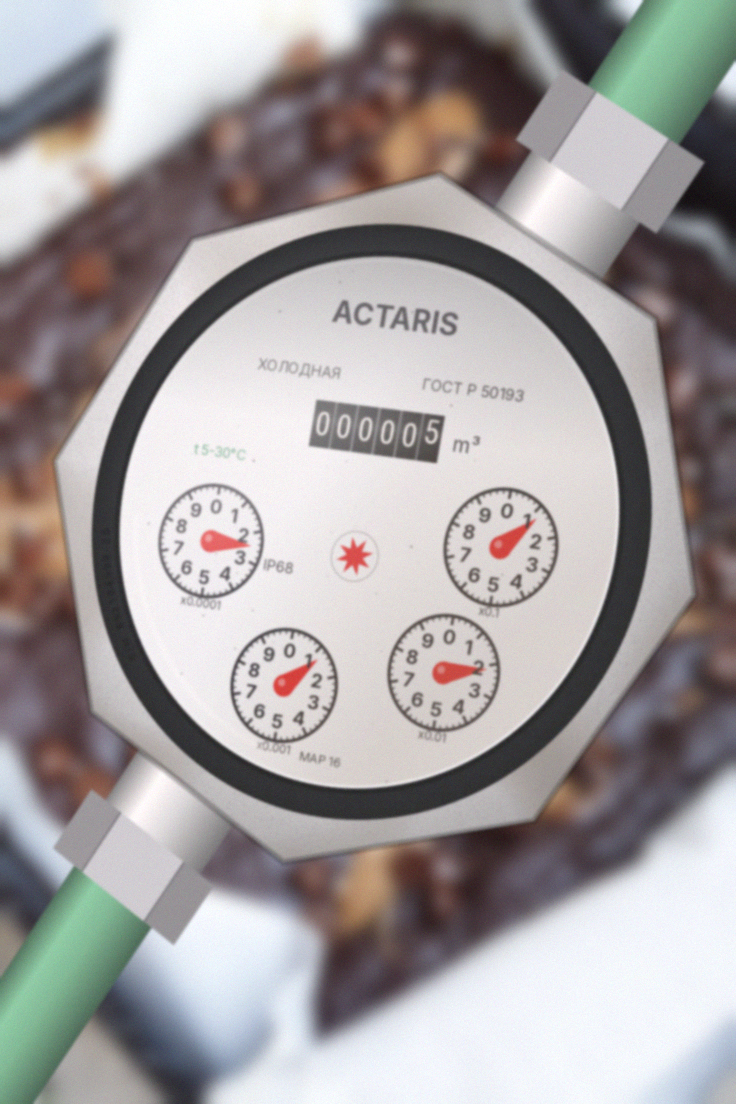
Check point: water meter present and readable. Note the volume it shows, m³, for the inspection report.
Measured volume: 5.1212 m³
